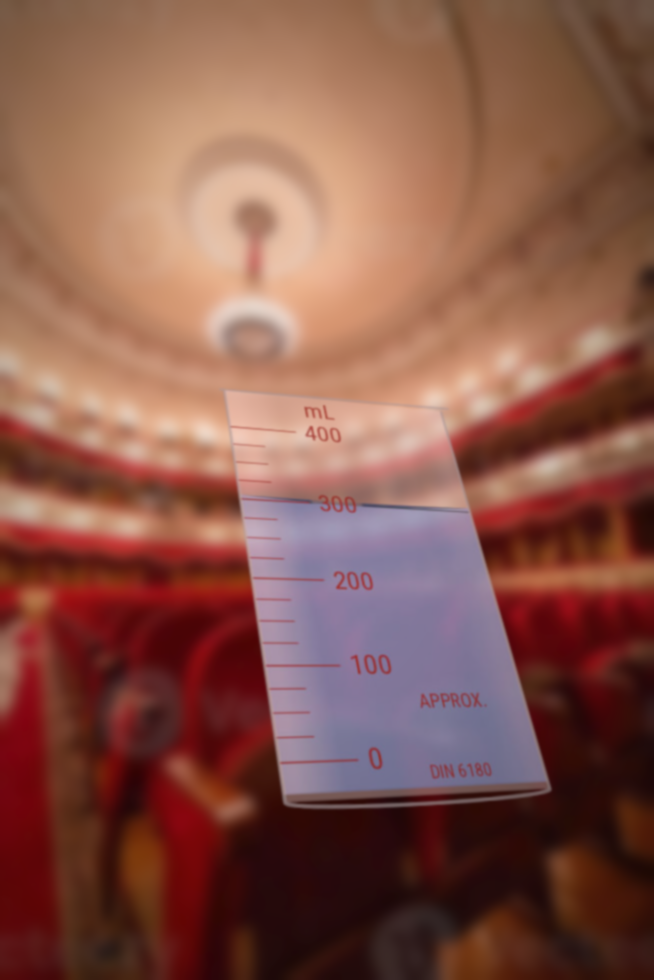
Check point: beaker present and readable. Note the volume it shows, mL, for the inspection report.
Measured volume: 300 mL
